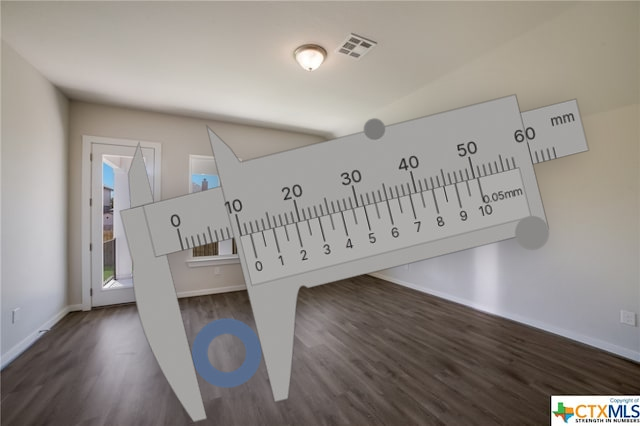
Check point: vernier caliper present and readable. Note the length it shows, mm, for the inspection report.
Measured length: 11.6 mm
